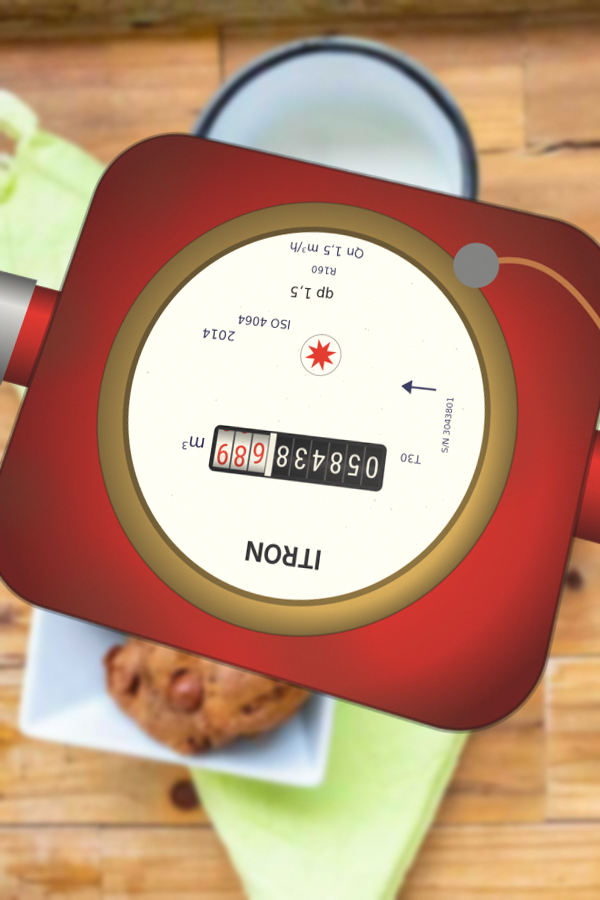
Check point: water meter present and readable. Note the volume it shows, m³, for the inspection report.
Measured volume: 58438.689 m³
